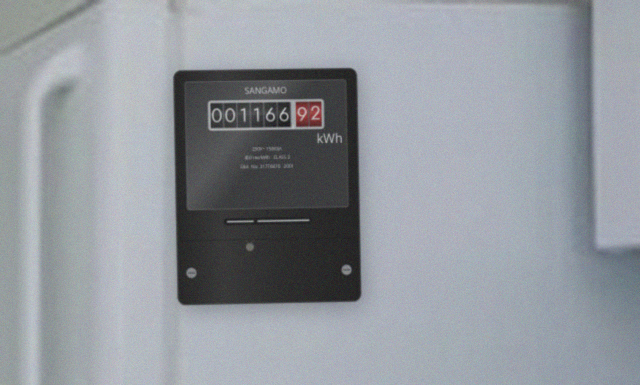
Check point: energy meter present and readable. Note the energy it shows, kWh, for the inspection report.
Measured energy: 1166.92 kWh
